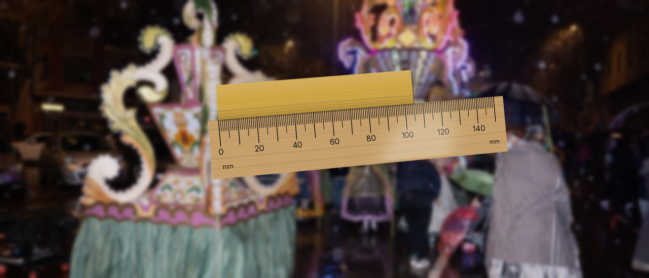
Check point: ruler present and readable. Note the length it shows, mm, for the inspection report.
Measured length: 105 mm
